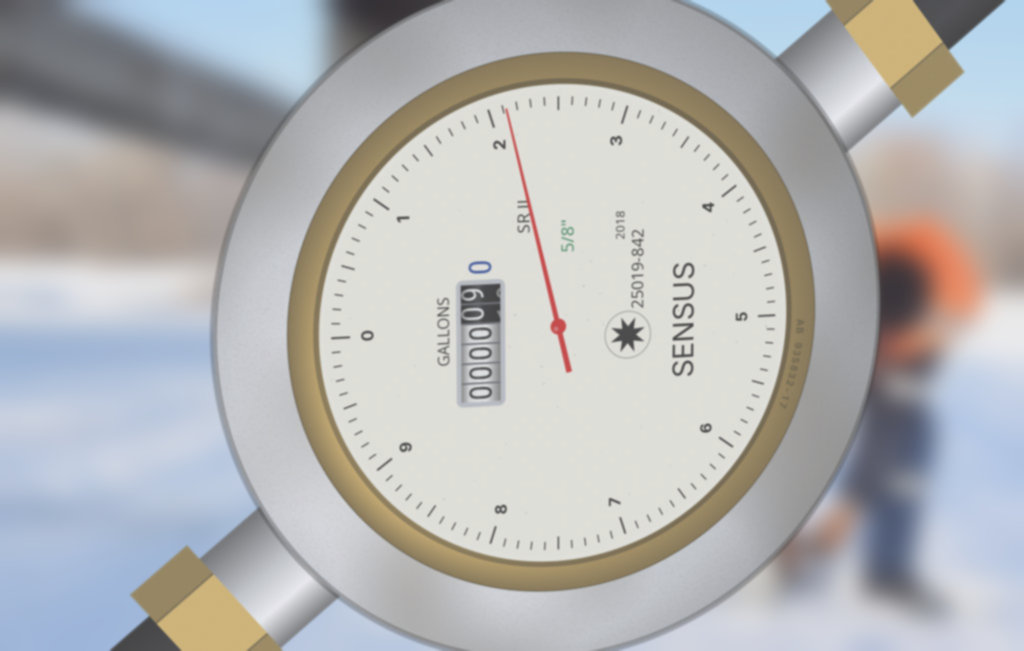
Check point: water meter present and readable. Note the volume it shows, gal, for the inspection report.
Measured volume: 92.1 gal
